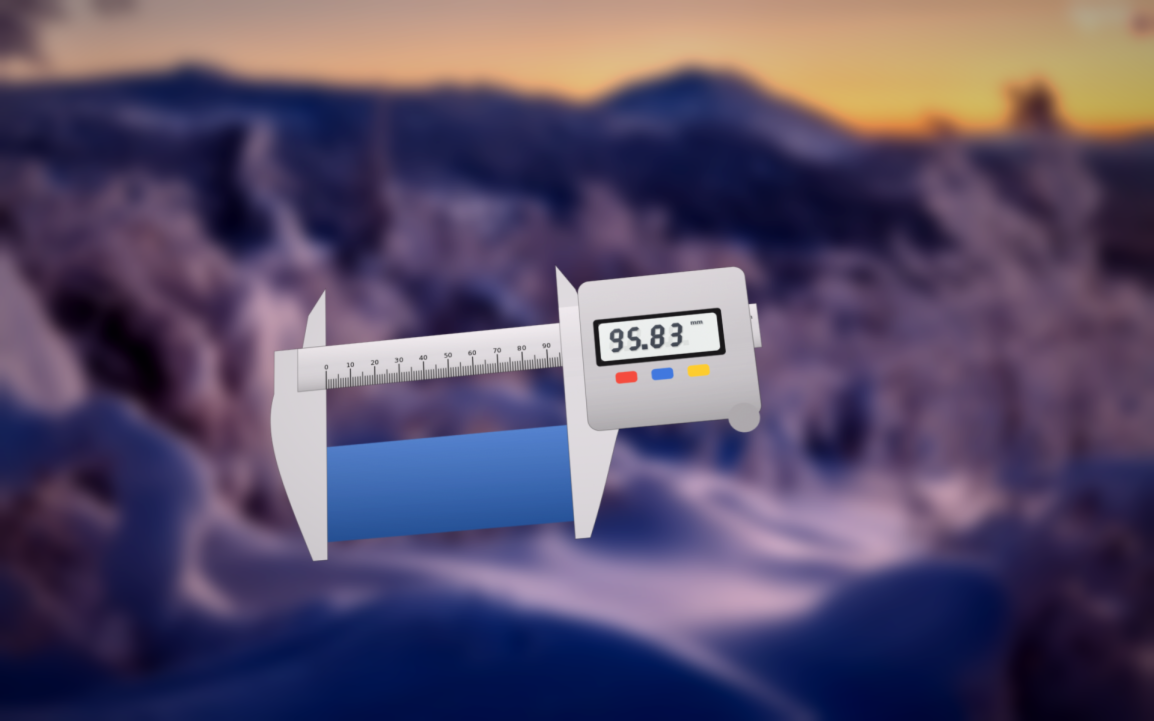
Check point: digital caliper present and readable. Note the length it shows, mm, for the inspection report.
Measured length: 95.83 mm
